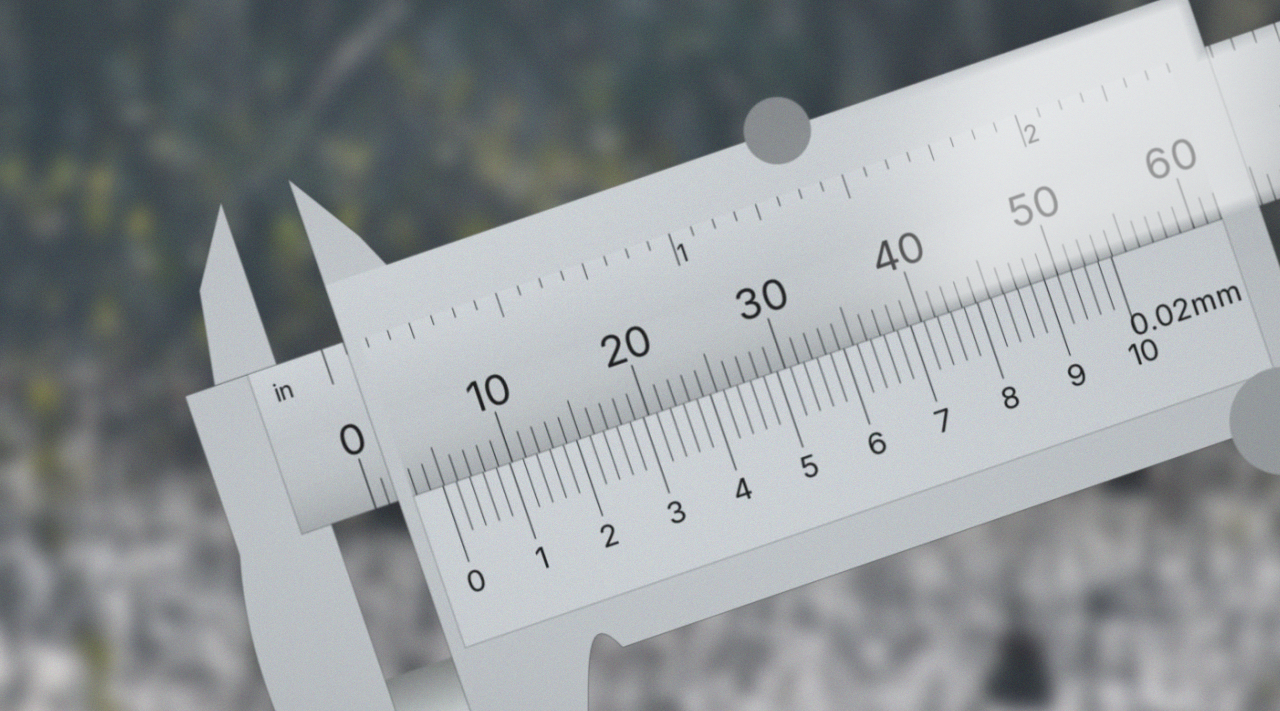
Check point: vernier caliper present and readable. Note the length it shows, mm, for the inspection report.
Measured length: 4.9 mm
